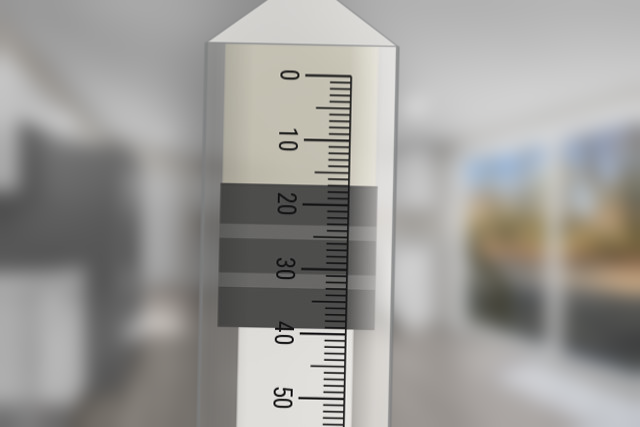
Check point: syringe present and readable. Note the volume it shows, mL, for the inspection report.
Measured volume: 17 mL
